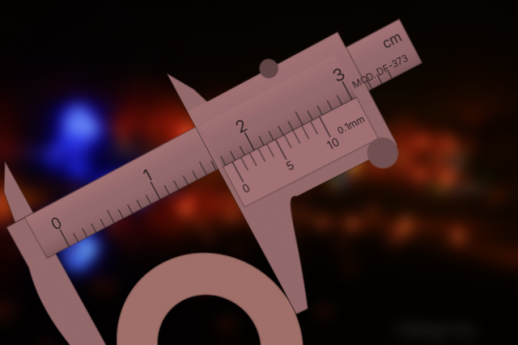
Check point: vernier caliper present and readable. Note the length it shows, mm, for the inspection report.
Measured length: 17.7 mm
